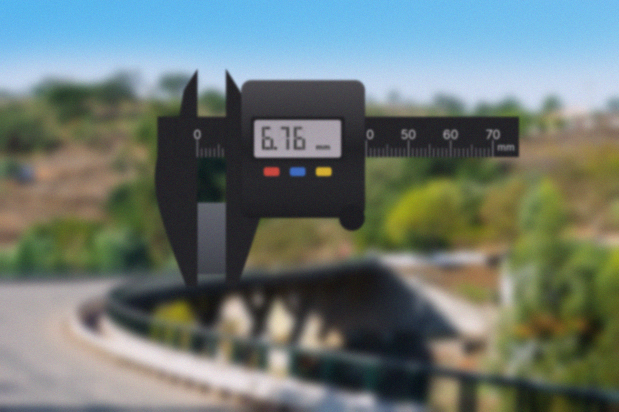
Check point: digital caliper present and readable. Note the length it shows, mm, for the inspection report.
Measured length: 6.76 mm
